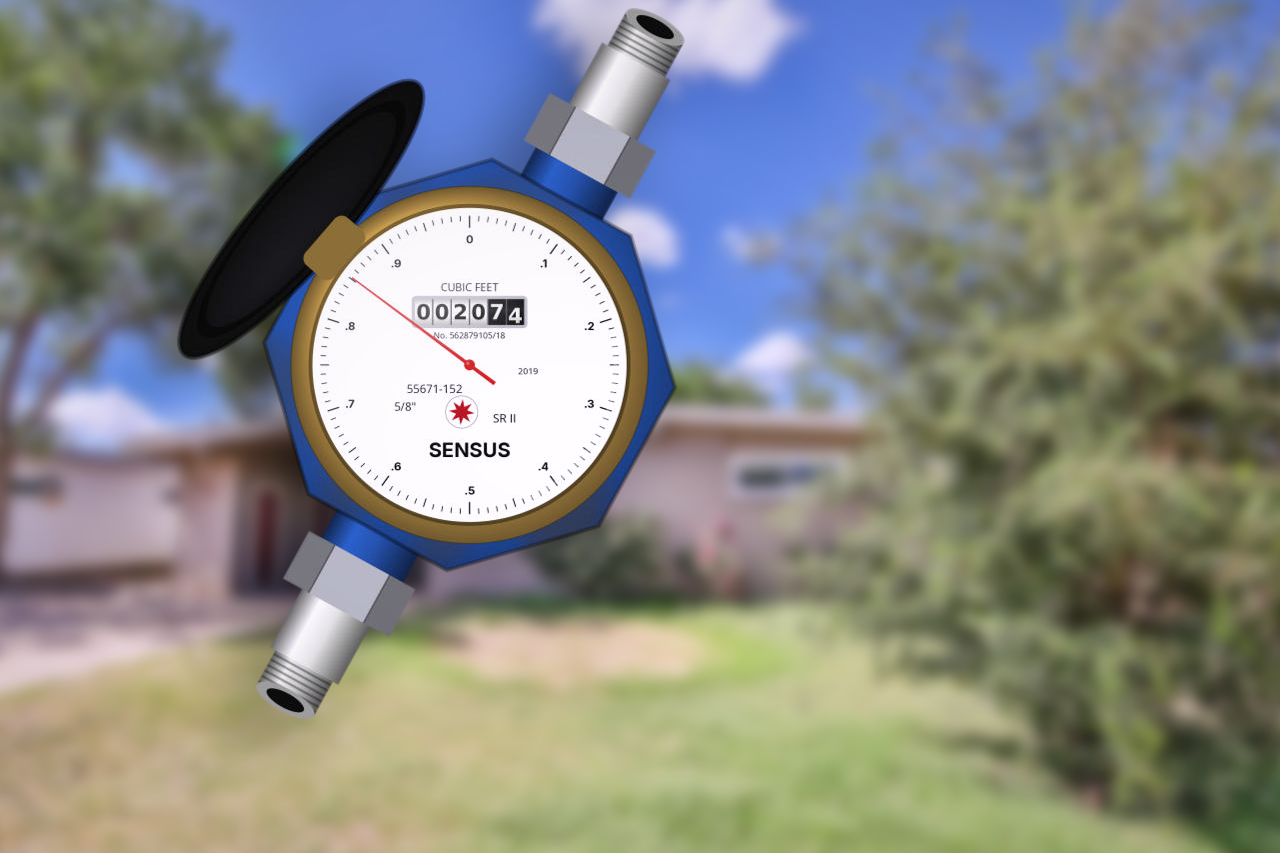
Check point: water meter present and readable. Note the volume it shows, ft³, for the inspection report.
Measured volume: 2073.85 ft³
